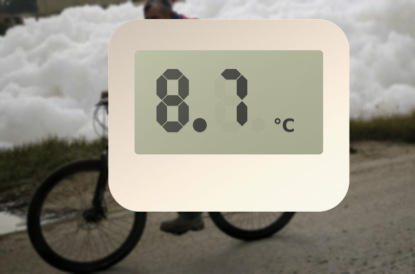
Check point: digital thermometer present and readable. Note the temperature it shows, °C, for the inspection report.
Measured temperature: 8.7 °C
